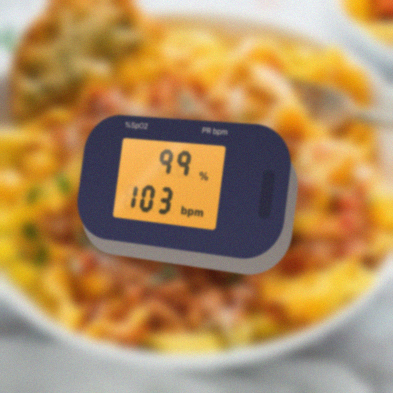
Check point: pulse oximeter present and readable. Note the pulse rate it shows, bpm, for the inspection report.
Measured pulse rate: 103 bpm
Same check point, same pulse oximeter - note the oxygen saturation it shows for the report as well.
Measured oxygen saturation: 99 %
